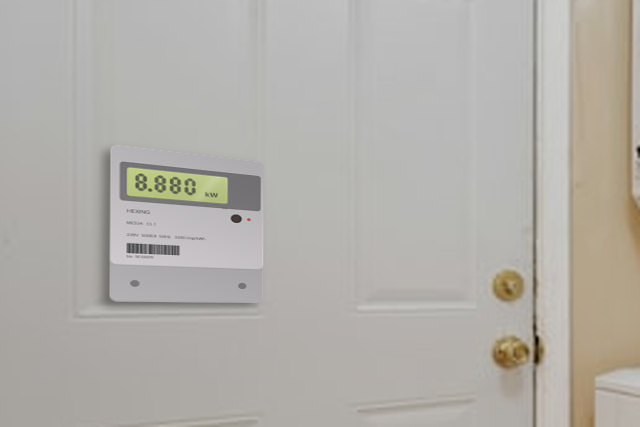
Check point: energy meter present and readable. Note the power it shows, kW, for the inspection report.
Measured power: 8.880 kW
